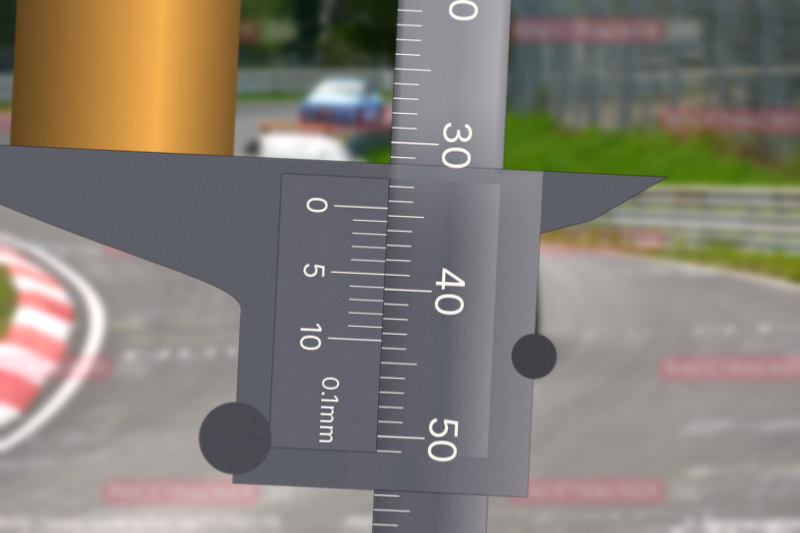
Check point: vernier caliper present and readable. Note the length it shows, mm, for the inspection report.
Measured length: 34.5 mm
